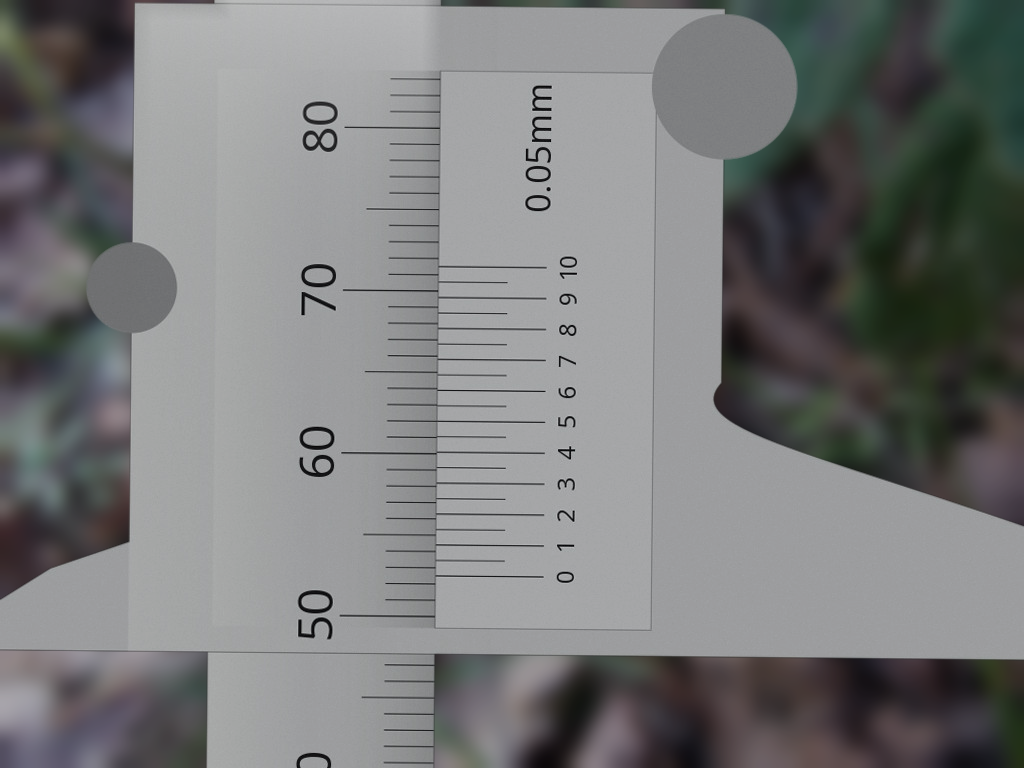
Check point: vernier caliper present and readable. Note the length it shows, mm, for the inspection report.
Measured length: 52.5 mm
